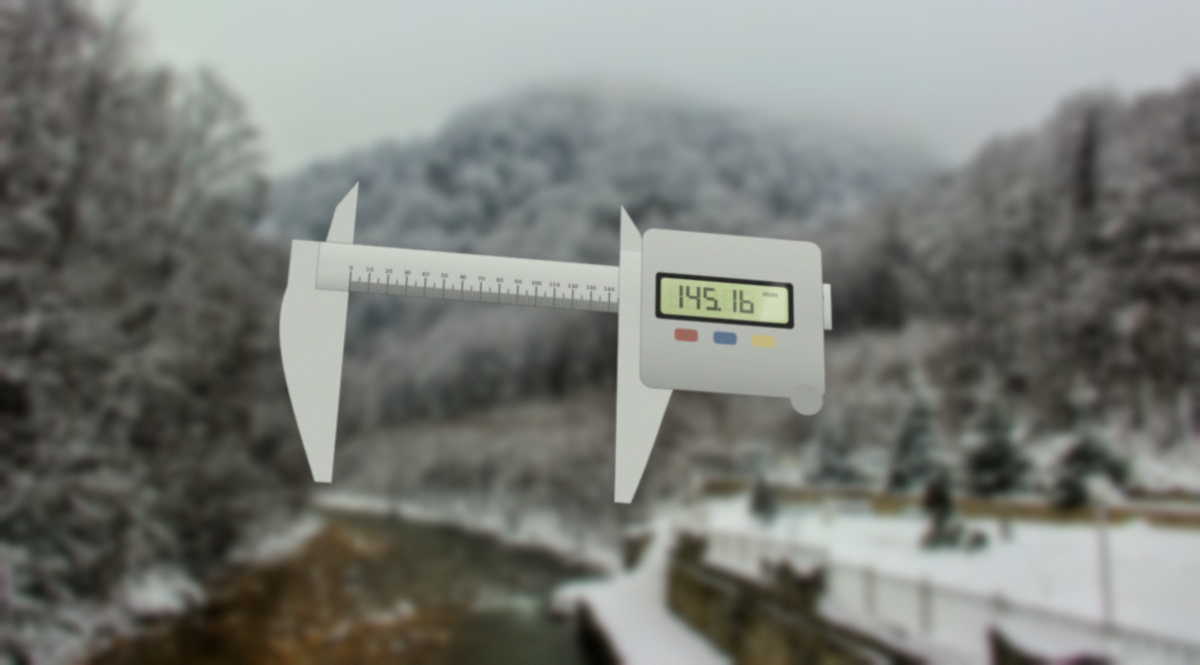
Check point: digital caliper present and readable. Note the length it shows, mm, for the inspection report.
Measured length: 145.16 mm
